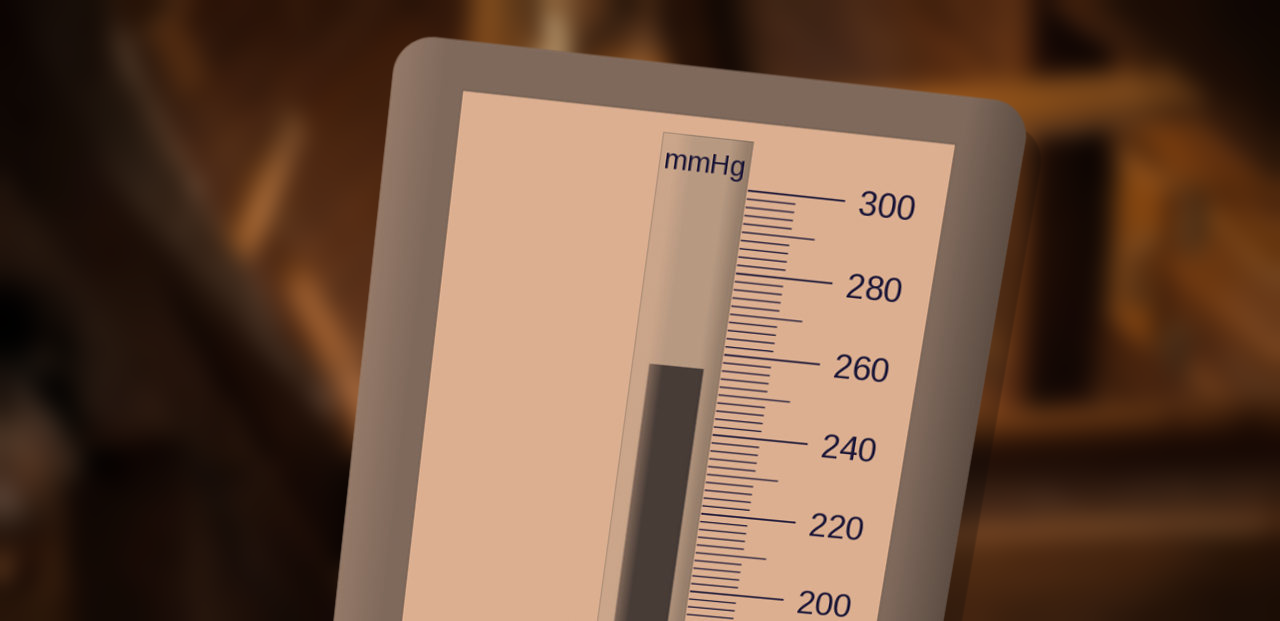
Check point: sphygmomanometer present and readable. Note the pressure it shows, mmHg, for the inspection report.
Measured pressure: 256 mmHg
